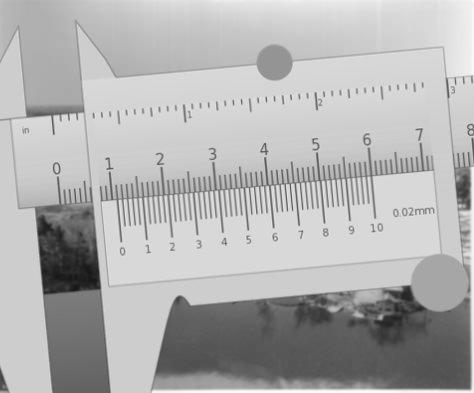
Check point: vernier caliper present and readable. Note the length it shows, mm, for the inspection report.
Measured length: 11.0 mm
